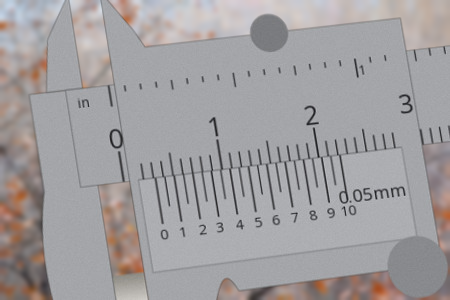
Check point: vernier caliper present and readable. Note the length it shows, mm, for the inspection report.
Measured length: 3.2 mm
